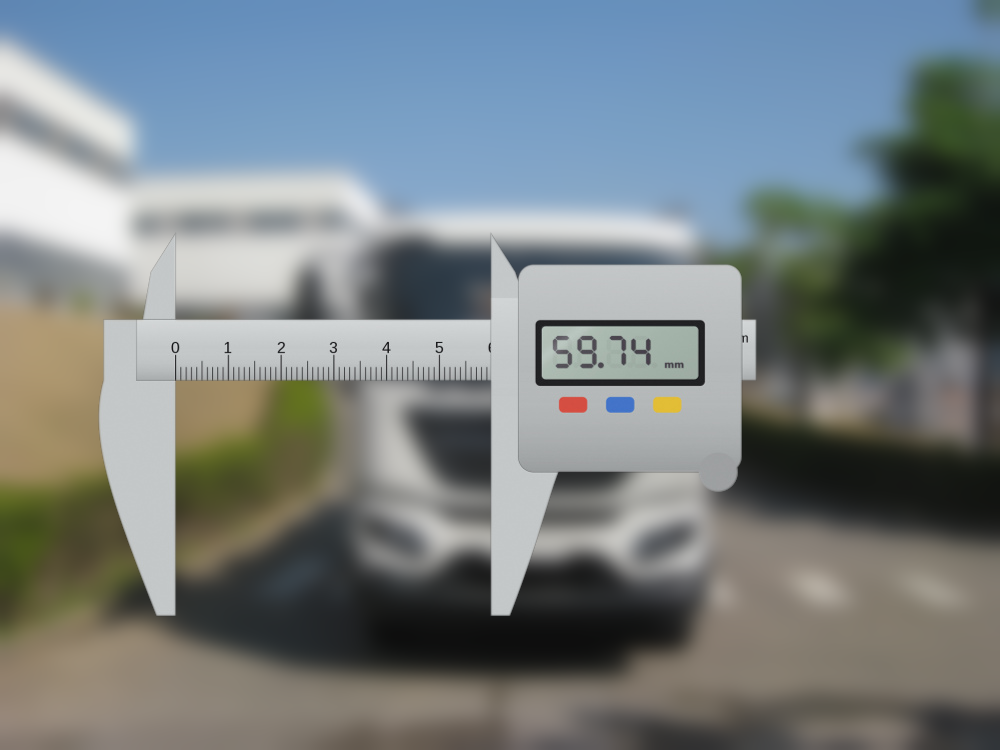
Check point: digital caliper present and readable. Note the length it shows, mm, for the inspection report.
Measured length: 59.74 mm
